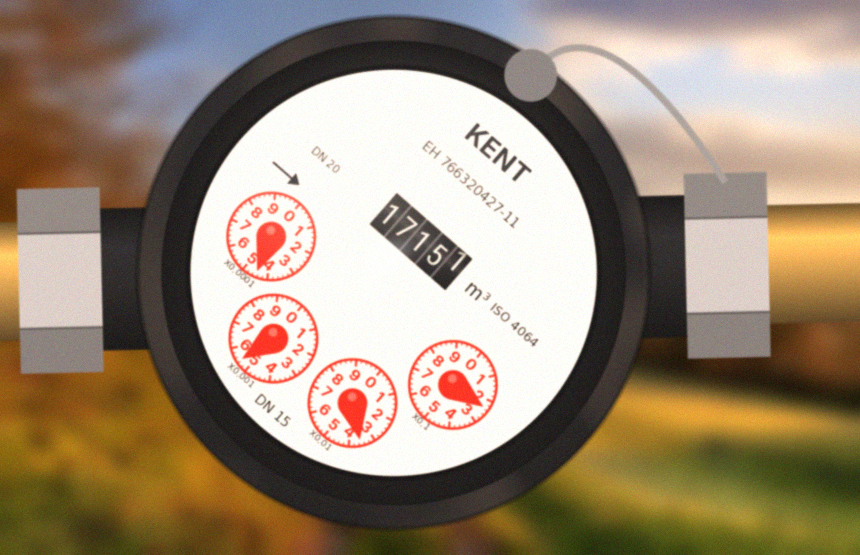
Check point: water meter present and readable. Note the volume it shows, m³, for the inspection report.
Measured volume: 17151.2354 m³
